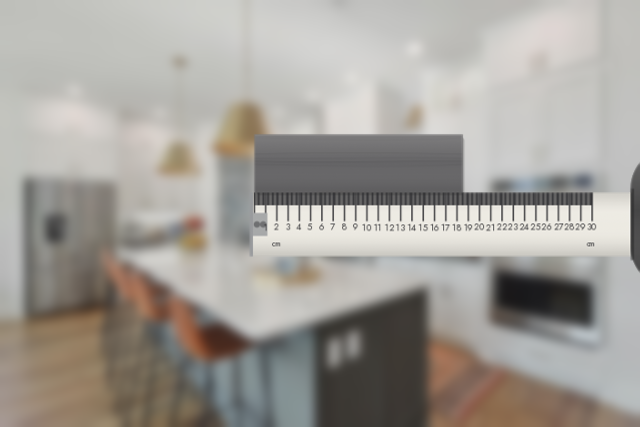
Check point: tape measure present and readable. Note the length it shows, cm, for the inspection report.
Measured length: 18.5 cm
